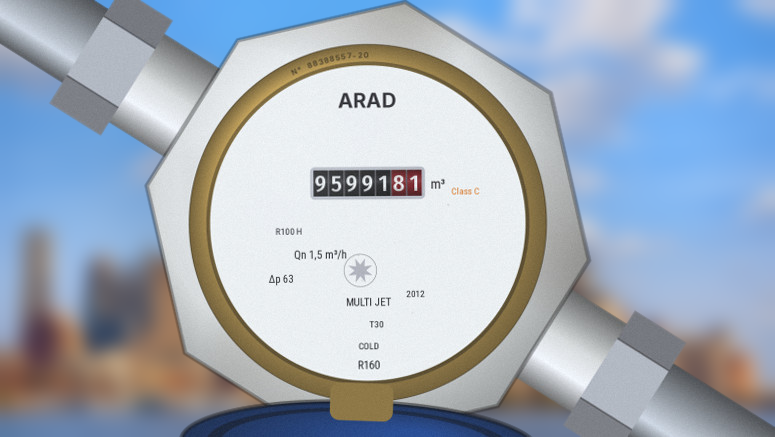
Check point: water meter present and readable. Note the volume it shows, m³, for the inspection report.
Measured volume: 95991.81 m³
